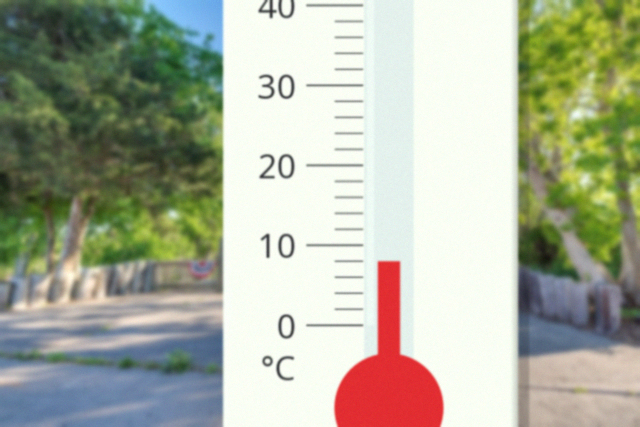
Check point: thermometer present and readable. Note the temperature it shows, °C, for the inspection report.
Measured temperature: 8 °C
